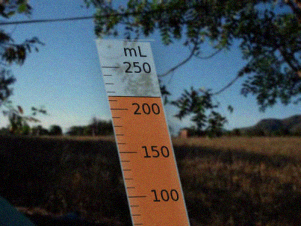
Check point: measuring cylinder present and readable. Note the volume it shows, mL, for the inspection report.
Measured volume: 215 mL
